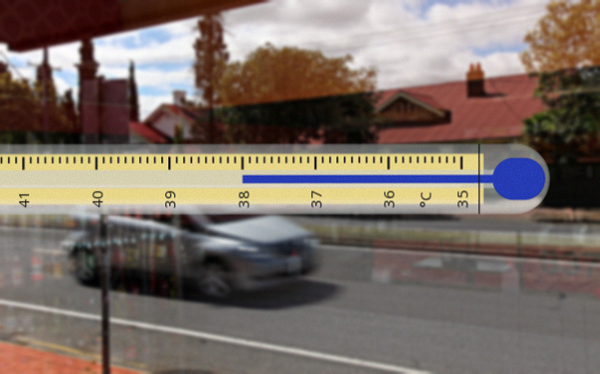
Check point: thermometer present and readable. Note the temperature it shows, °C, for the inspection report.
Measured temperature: 38 °C
